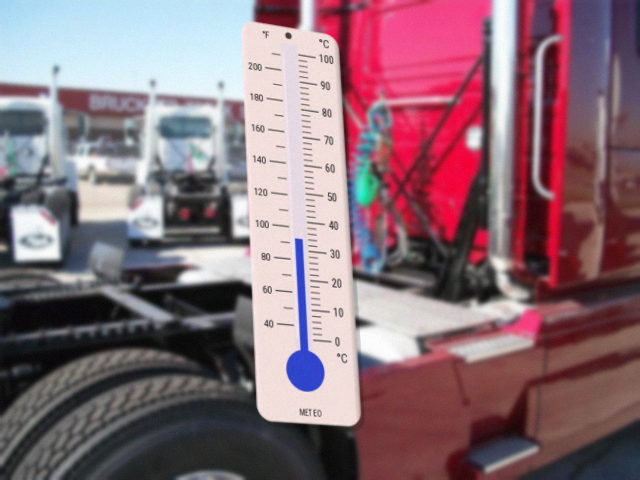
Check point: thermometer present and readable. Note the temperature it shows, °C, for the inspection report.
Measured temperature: 34 °C
